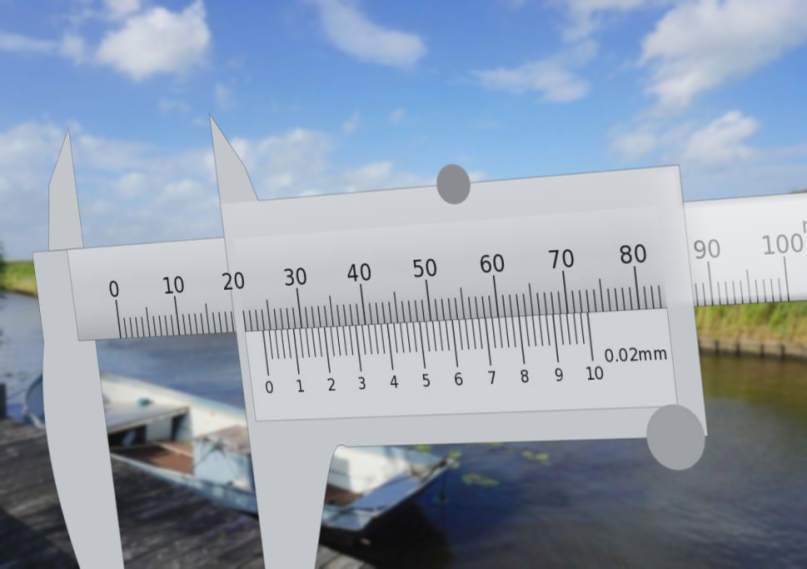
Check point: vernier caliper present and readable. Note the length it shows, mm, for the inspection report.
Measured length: 23.8 mm
